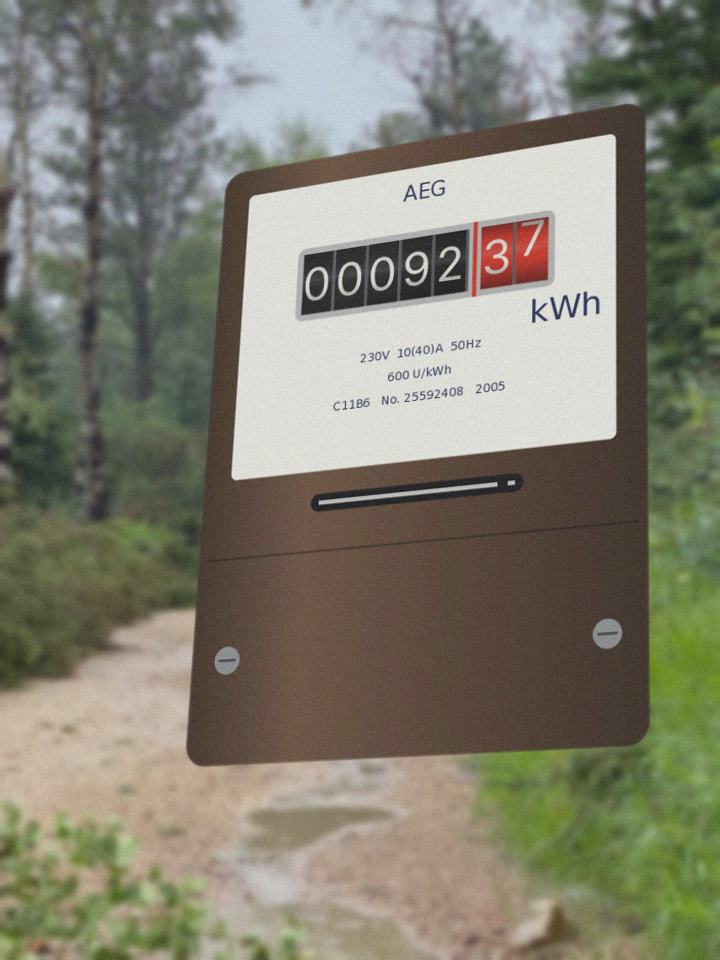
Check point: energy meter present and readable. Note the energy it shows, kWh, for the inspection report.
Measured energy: 92.37 kWh
